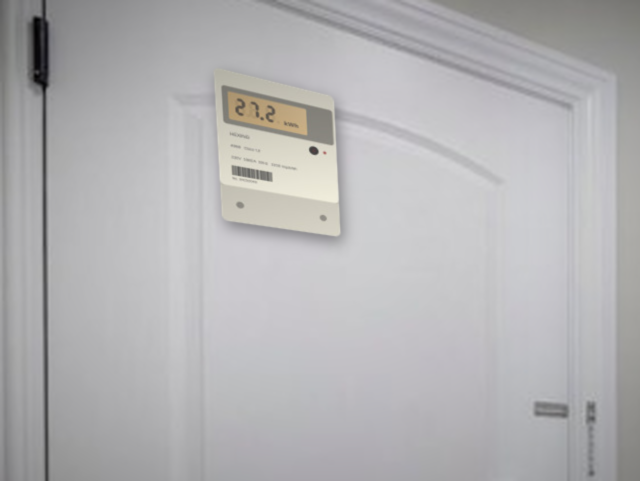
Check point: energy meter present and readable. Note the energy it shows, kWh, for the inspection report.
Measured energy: 27.2 kWh
